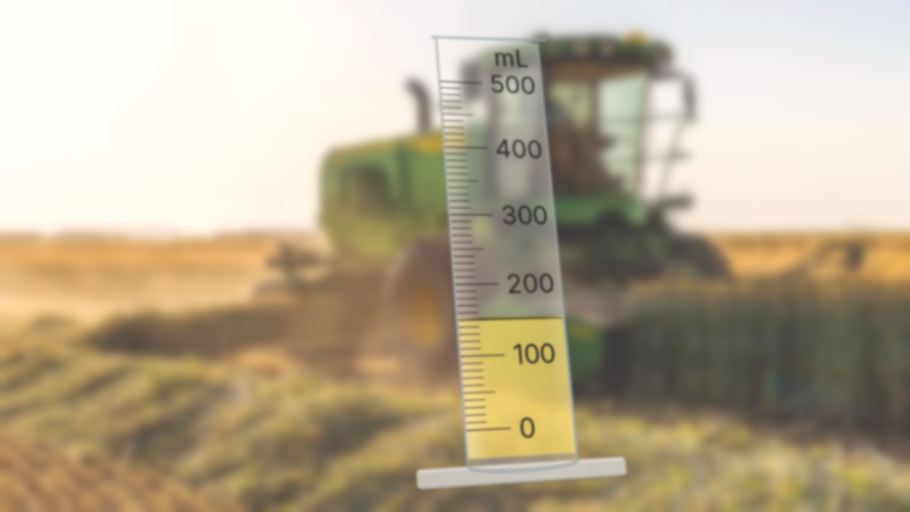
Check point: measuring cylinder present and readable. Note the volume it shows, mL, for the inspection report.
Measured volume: 150 mL
